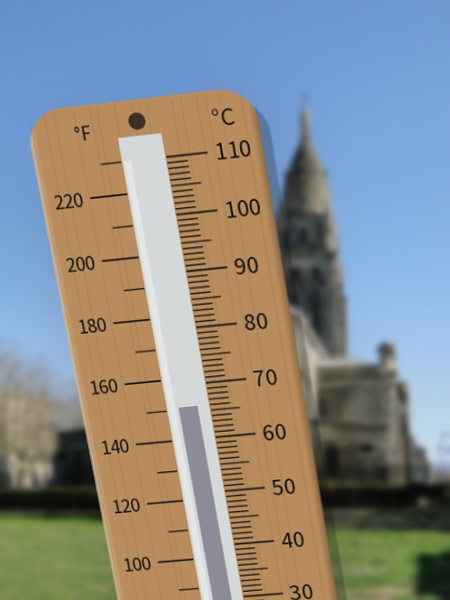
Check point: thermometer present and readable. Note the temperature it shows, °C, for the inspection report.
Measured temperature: 66 °C
